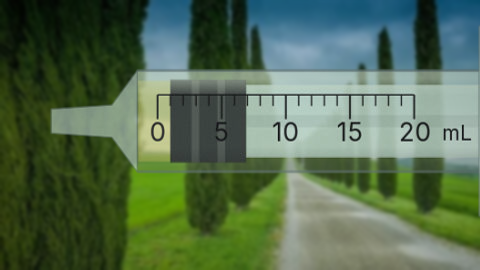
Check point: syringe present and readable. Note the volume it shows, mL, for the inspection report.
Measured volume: 1 mL
